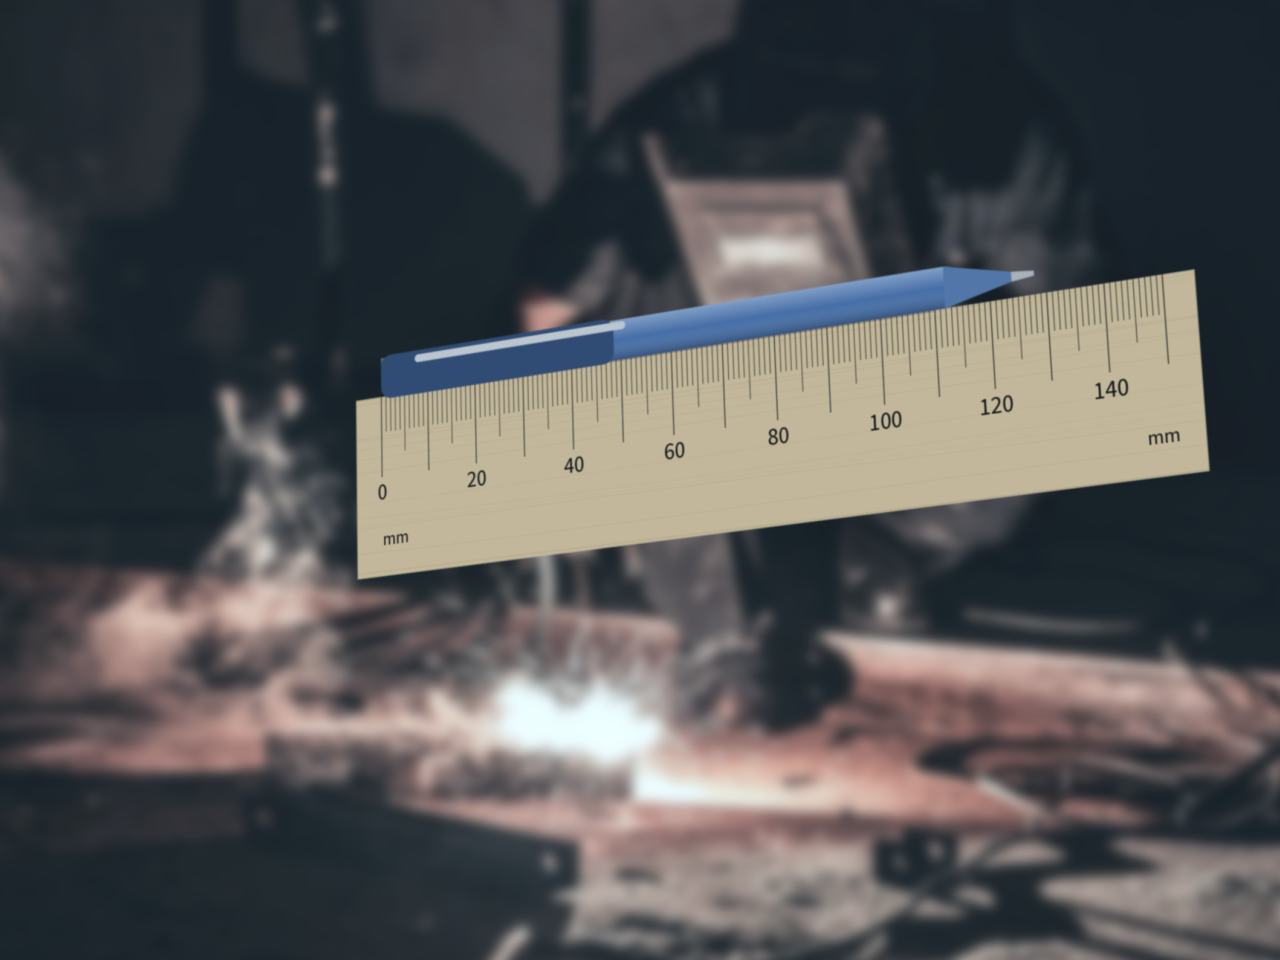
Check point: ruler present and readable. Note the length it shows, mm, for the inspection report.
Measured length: 128 mm
